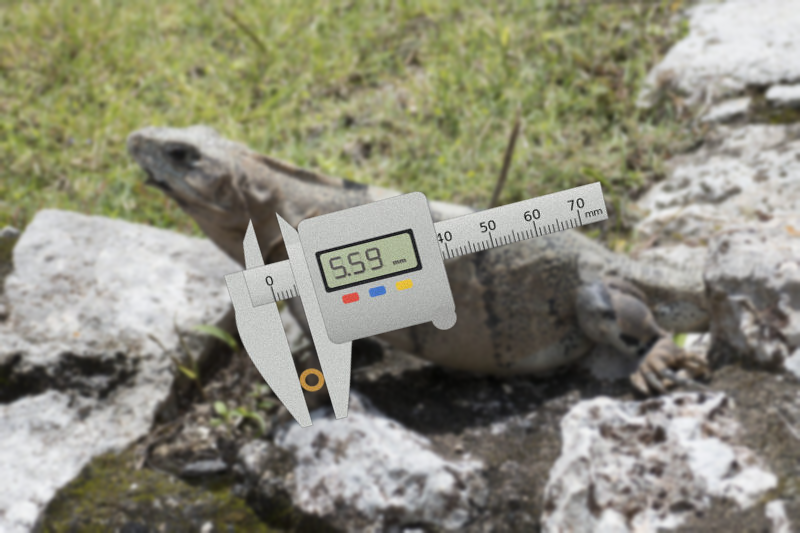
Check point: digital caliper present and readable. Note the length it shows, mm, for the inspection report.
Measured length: 5.59 mm
